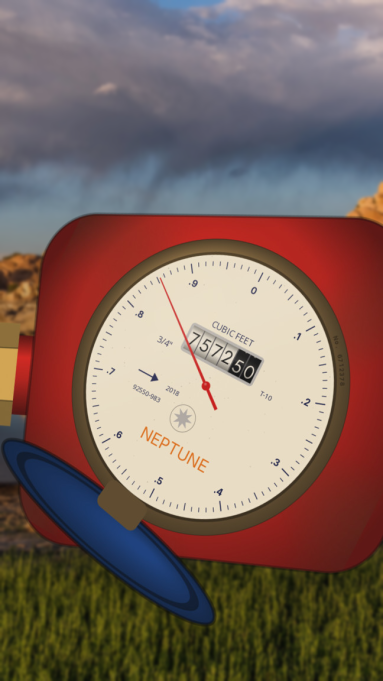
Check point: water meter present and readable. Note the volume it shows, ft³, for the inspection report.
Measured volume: 757249.85 ft³
